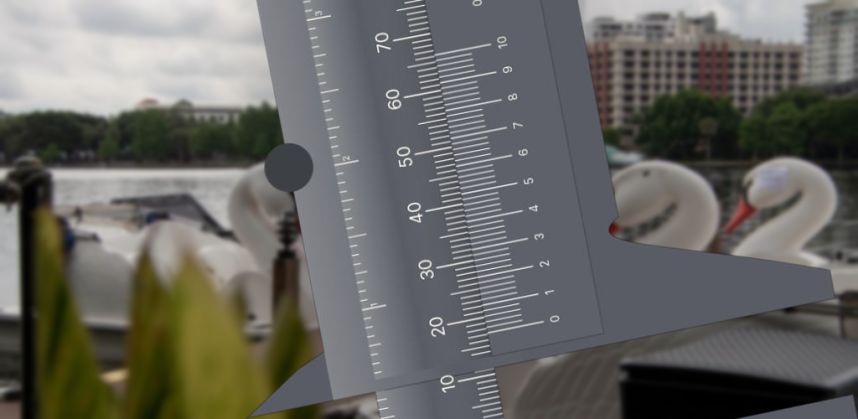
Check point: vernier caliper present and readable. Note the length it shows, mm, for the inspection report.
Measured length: 17.2 mm
